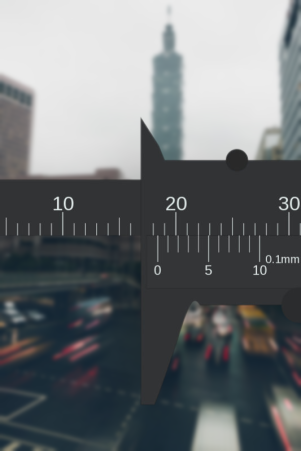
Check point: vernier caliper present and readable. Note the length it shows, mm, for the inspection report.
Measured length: 18.4 mm
